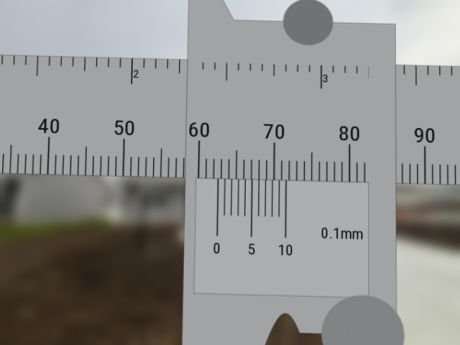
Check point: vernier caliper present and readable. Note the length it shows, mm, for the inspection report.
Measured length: 62.6 mm
